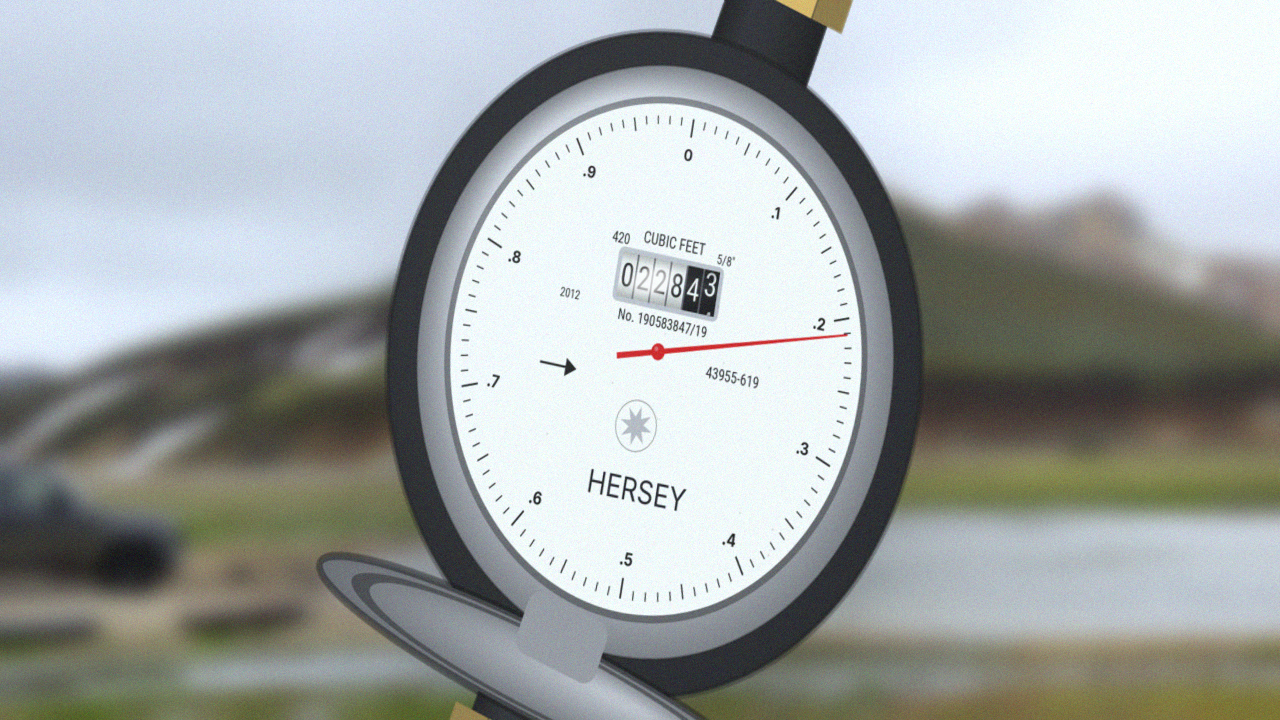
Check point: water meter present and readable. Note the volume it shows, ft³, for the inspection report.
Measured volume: 22843.21 ft³
